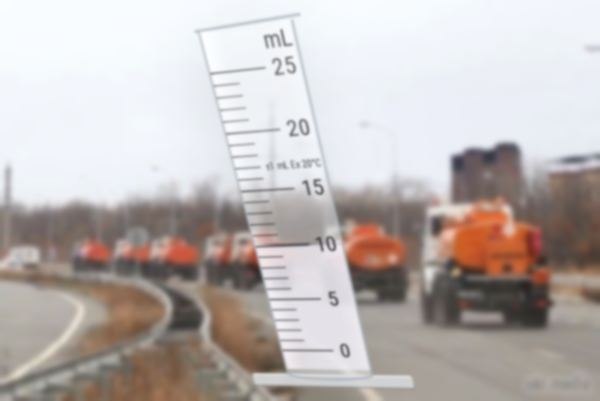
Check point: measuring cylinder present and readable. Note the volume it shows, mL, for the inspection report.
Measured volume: 10 mL
